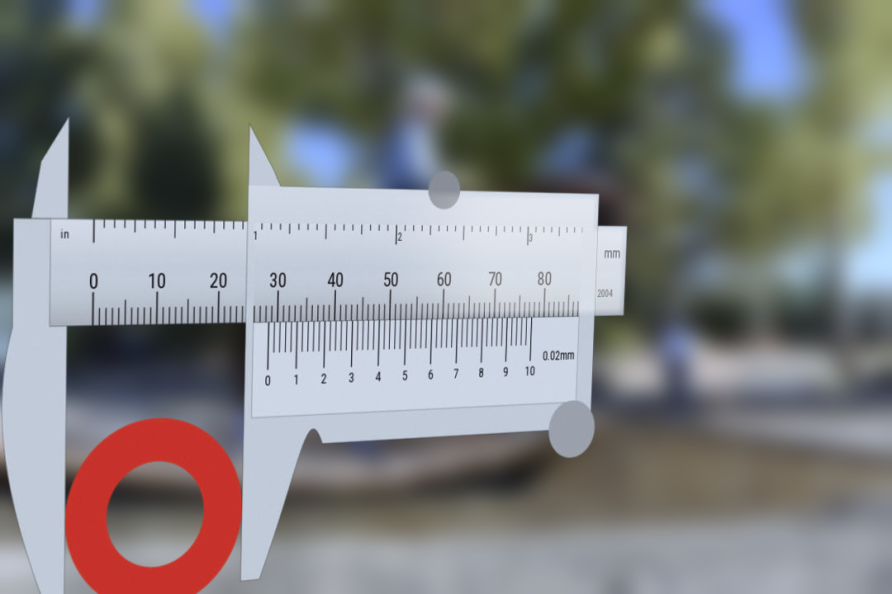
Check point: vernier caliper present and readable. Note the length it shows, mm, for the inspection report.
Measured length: 28.5 mm
